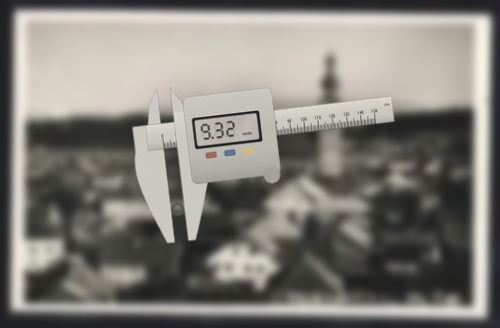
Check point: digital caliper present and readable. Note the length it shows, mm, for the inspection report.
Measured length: 9.32 mm
